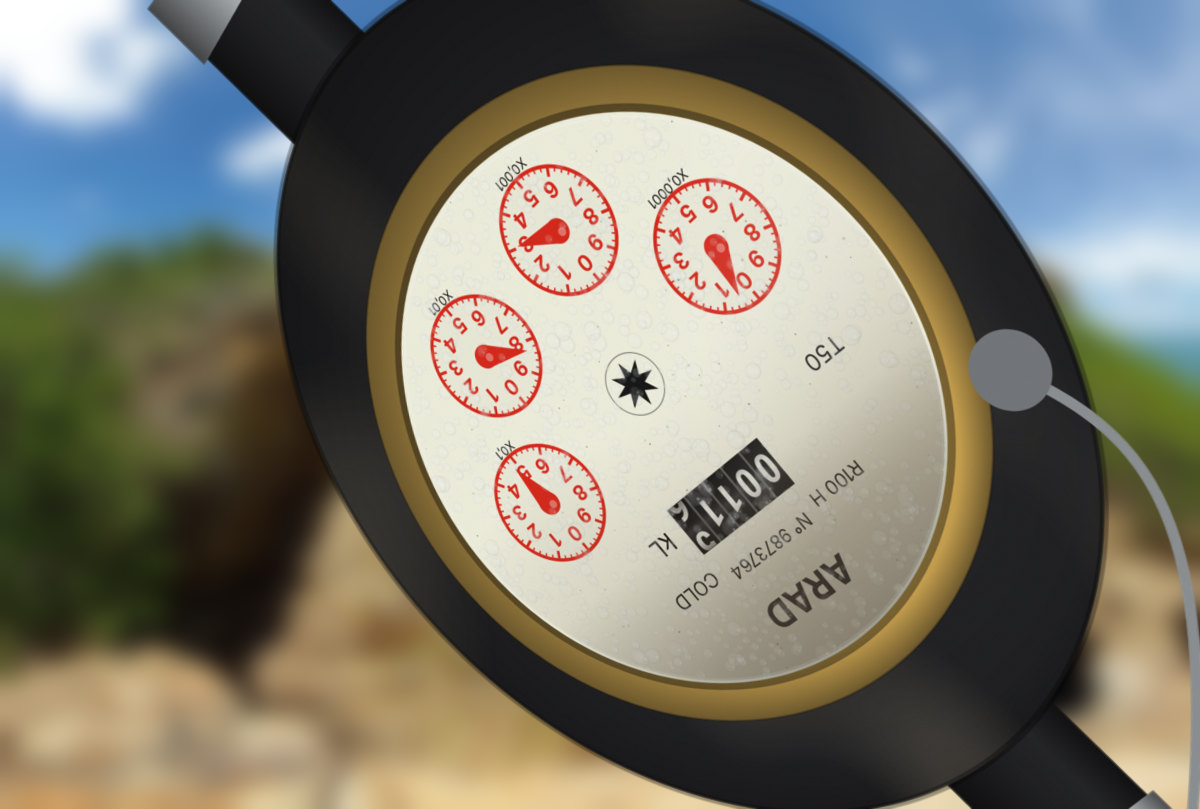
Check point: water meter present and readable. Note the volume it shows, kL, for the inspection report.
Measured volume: 115.4830 kL
